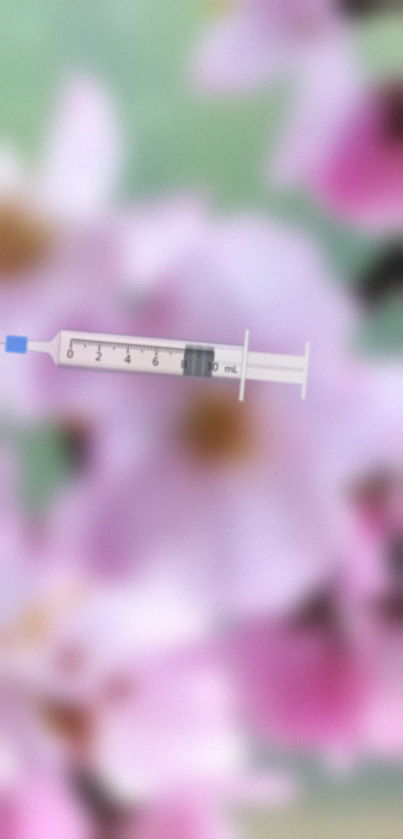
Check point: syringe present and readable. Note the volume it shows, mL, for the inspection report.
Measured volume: 8 mL
